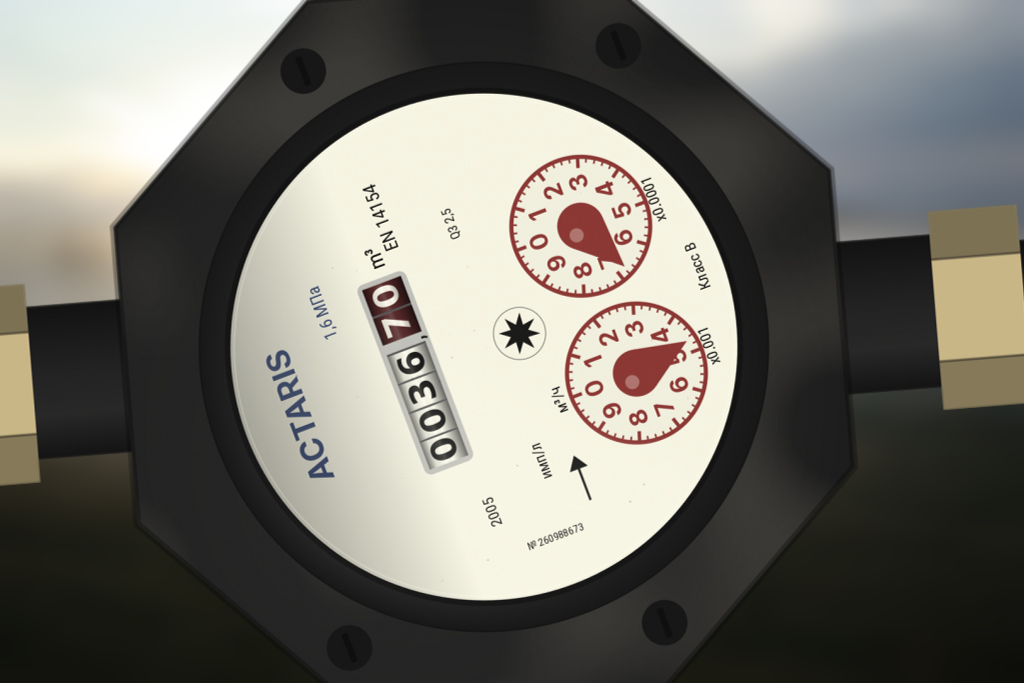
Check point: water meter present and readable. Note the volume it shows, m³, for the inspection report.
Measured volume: 36.7046 m³
